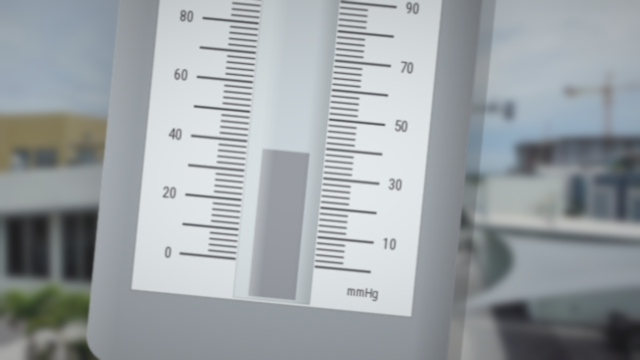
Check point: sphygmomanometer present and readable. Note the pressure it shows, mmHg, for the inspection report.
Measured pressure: 38 mmHg
